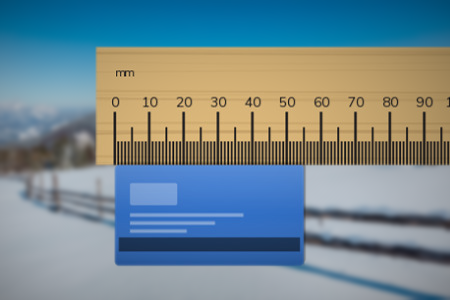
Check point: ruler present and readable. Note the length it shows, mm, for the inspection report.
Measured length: 55 mm
